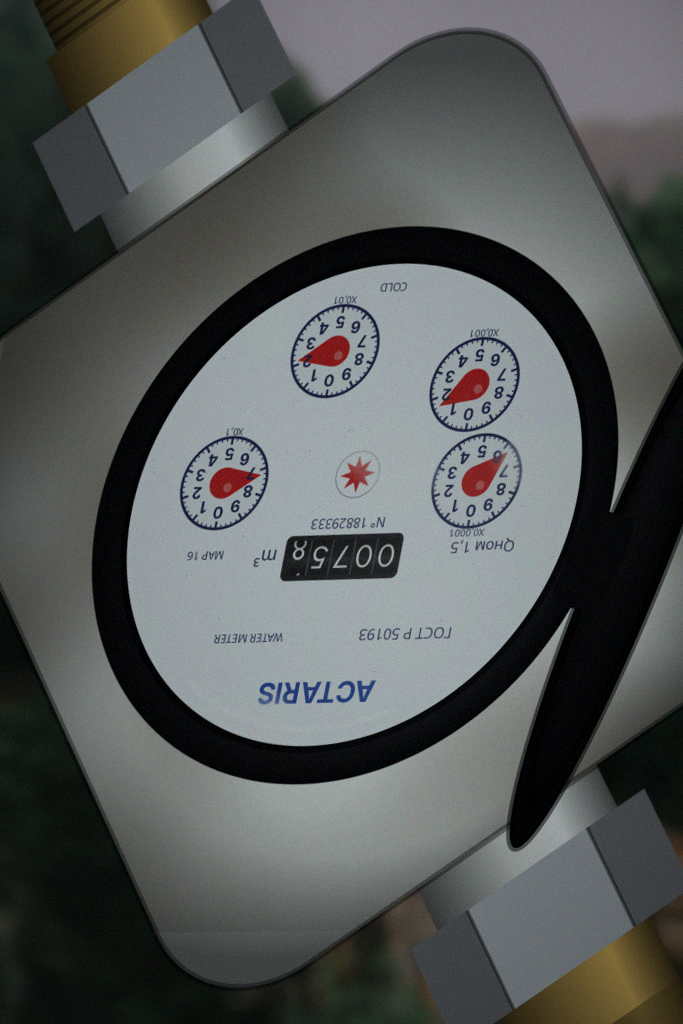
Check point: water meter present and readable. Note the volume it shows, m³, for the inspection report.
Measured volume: 757.7216 m³
